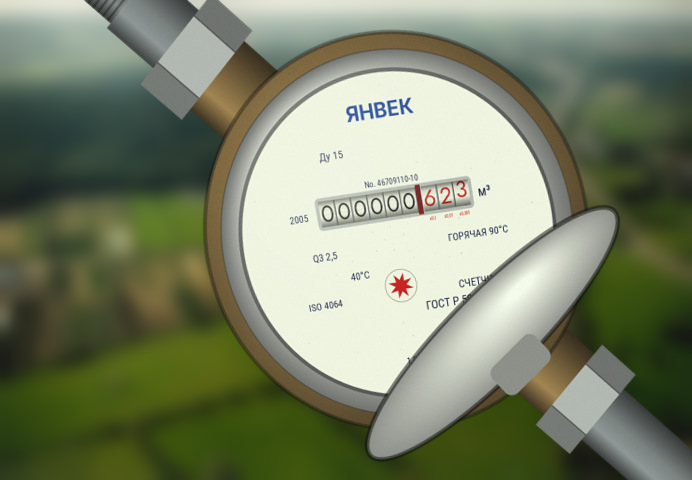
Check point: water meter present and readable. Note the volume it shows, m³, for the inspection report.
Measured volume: 0.623 m³
